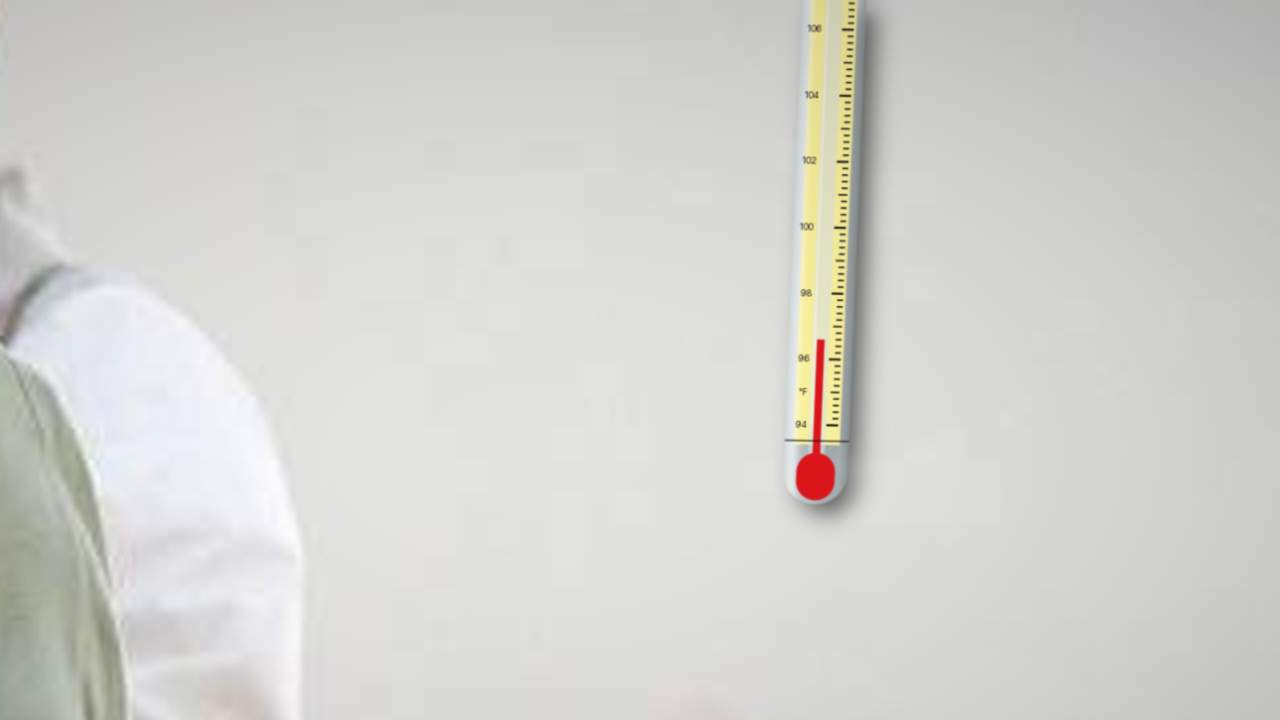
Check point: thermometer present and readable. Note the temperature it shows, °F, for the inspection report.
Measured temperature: 96.6 °F
